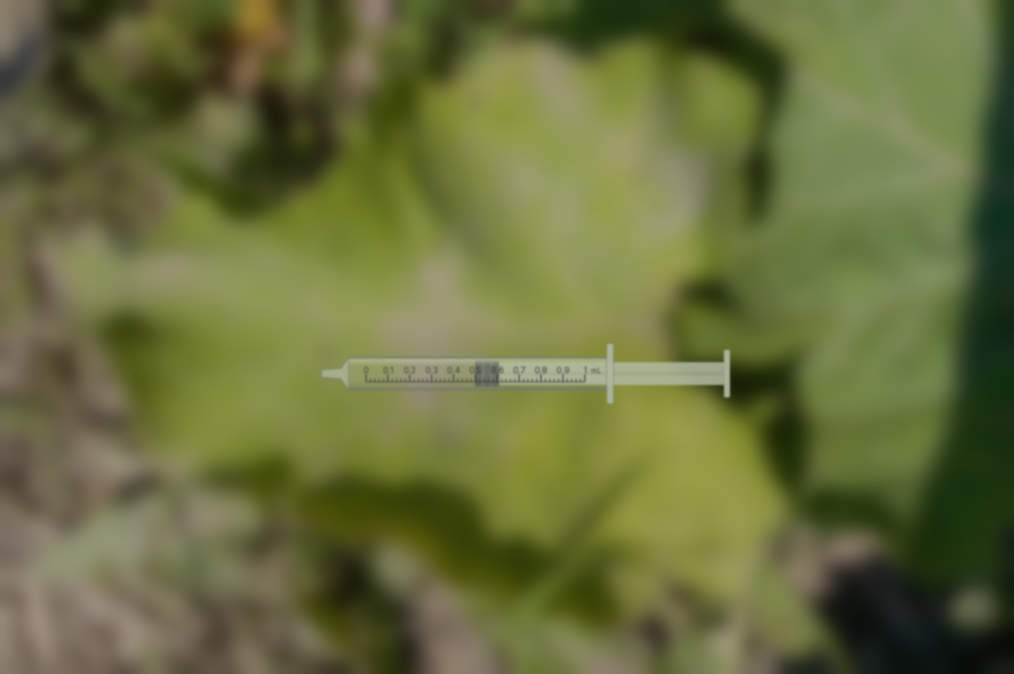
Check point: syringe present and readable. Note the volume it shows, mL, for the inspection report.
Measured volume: 0.5 mL
